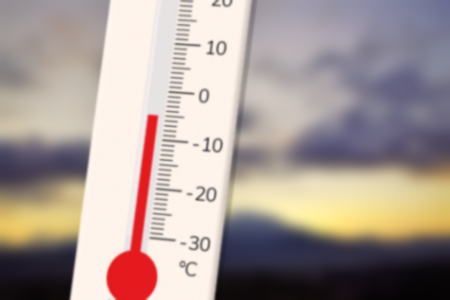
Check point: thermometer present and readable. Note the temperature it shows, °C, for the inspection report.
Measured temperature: -5 °C
